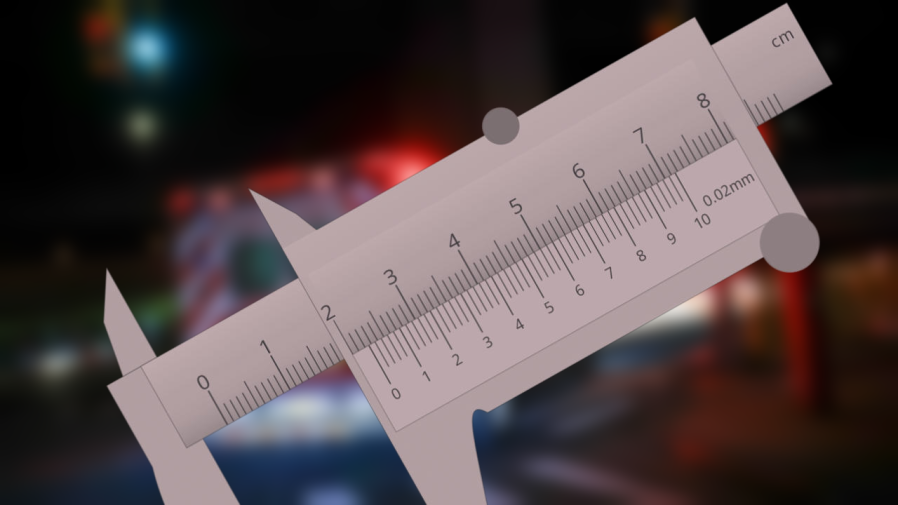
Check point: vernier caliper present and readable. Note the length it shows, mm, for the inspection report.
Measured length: 22.6 mm
